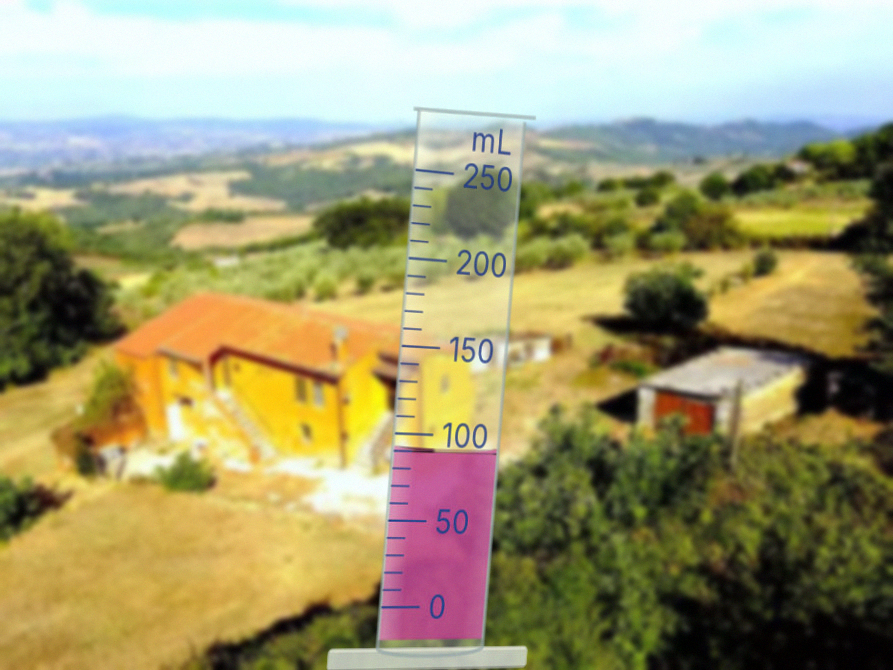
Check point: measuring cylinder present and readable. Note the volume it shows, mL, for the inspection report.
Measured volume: 90 mL
